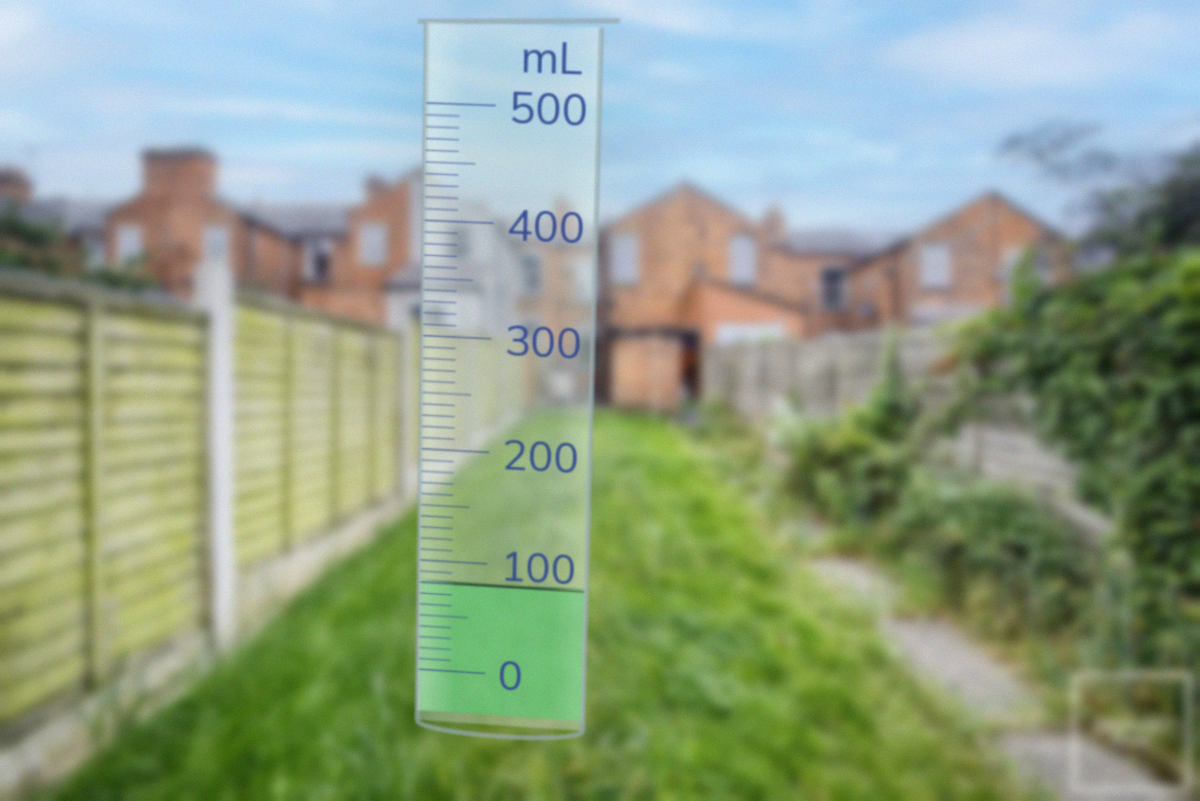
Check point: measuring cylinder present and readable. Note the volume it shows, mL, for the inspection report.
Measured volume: 80 mL
